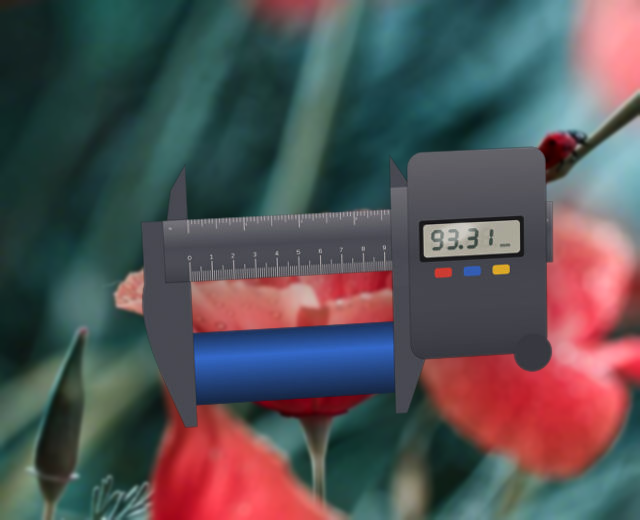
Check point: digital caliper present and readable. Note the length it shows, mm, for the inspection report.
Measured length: 93.31 mm
